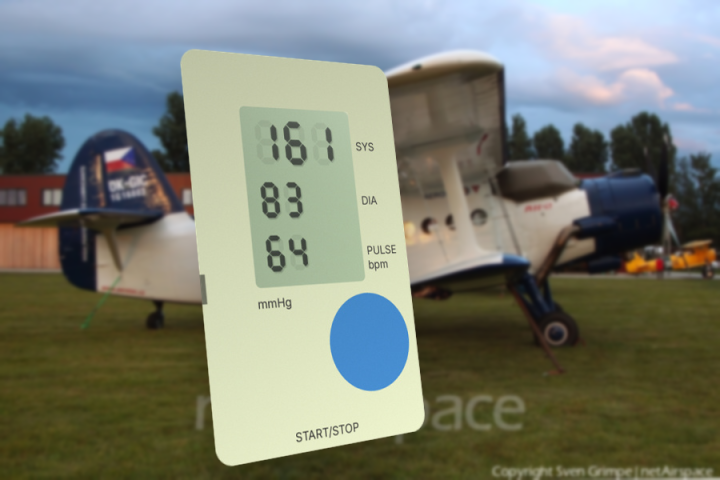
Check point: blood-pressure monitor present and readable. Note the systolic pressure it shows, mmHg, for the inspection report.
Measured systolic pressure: 161 mmHg
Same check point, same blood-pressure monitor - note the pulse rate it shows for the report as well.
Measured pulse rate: 64 bpm
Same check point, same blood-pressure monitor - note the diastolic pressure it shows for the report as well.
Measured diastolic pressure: 83 mmHg
